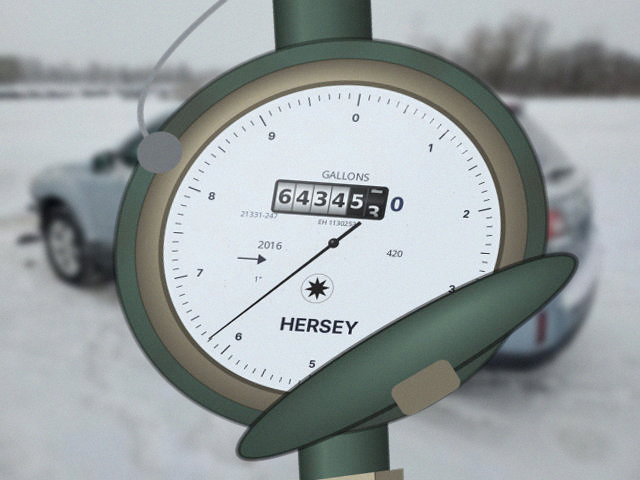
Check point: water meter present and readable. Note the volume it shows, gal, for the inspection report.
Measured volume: 6434526.2 gal
